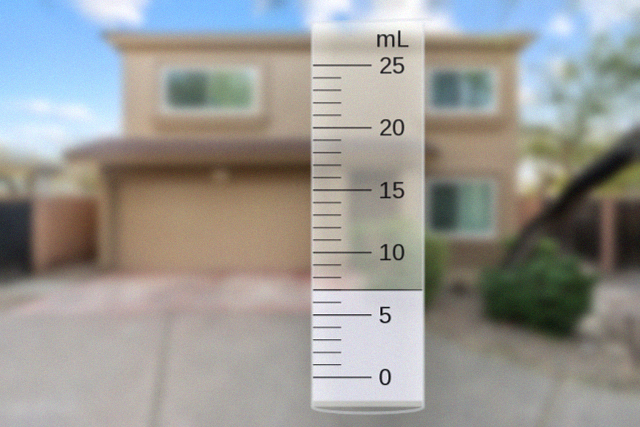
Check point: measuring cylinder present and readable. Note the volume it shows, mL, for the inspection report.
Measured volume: 7 mL
